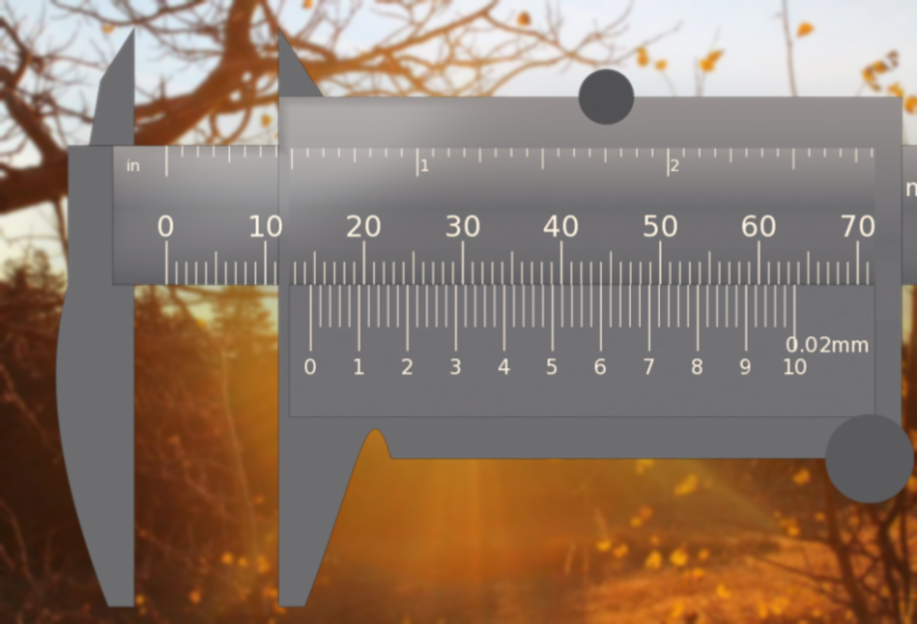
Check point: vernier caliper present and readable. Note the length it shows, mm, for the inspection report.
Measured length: 14.6 mm
